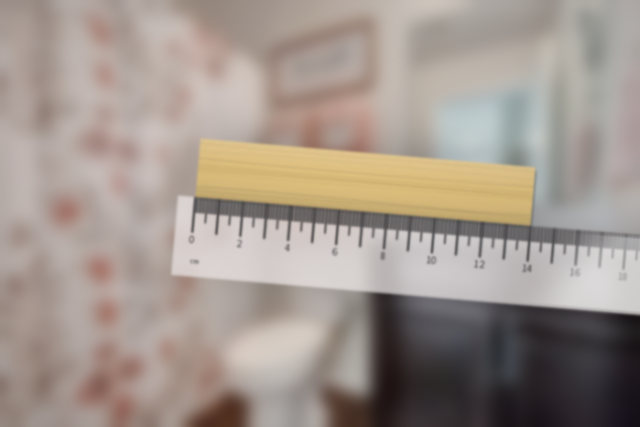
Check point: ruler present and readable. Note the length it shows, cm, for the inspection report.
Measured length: 14 cm
